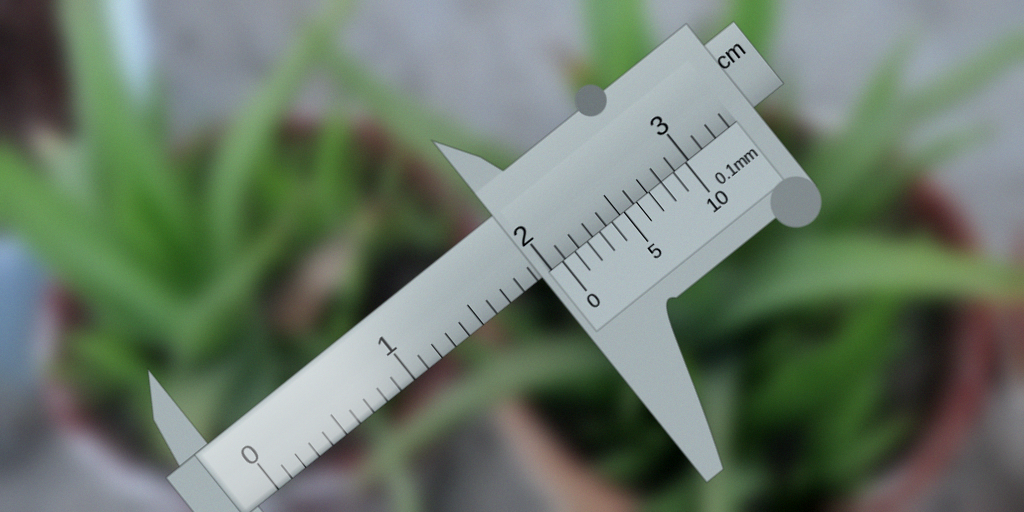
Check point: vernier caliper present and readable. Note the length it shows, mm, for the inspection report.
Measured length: 20.8 mm
